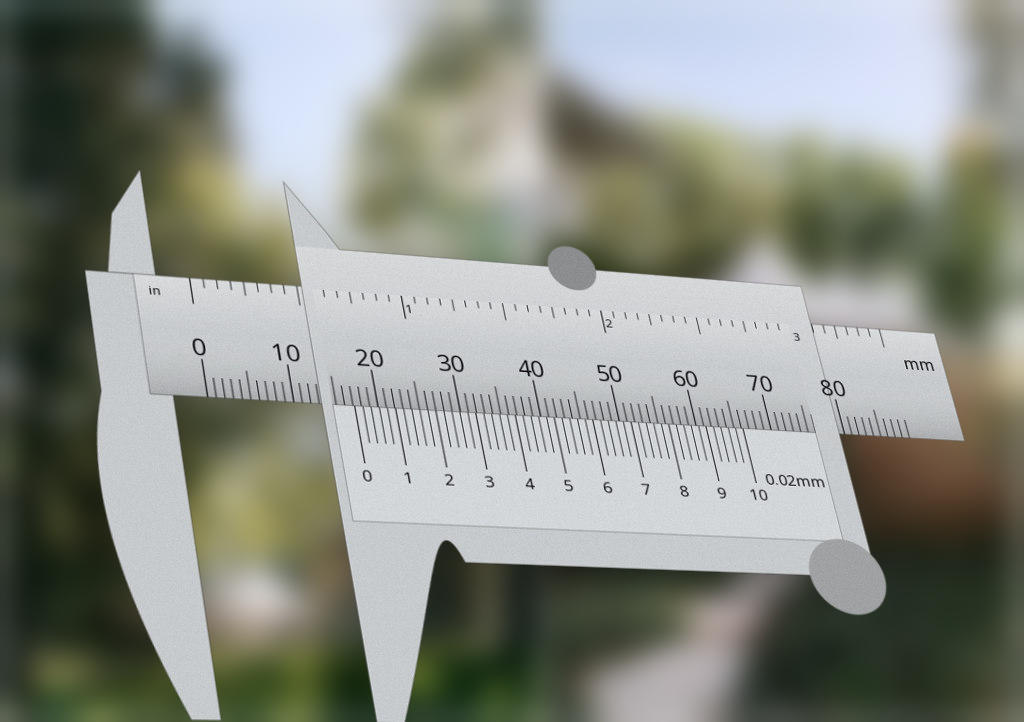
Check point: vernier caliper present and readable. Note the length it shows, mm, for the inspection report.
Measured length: 17.2 mm
